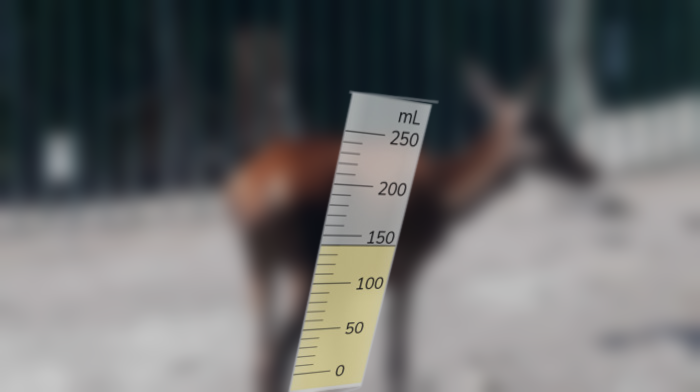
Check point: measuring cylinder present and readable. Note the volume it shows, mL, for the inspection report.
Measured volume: 140 mL
